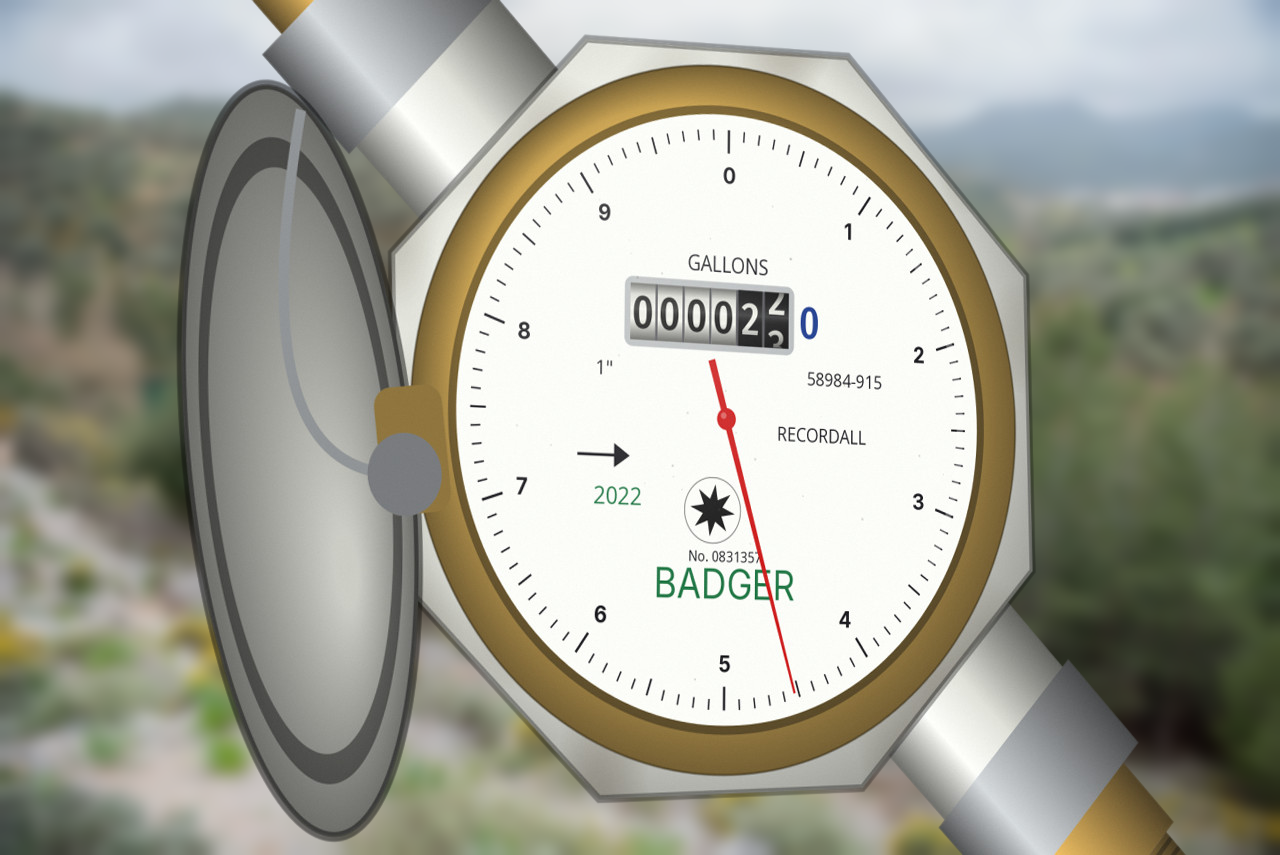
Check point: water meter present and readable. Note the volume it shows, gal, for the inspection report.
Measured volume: 224.5 gal
